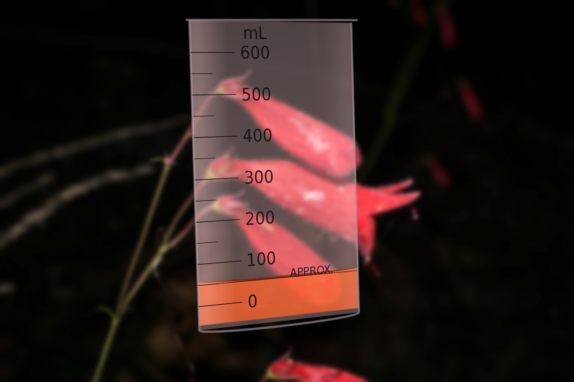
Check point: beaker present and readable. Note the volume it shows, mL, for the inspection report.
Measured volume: 50 mL
